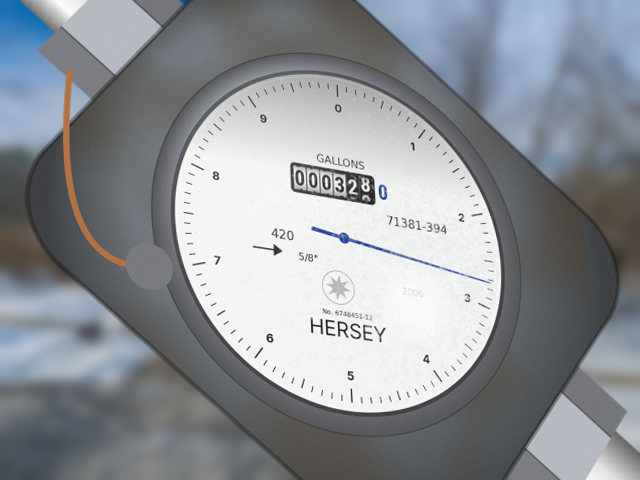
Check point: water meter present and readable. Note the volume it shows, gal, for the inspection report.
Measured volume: 3282.7 gal
